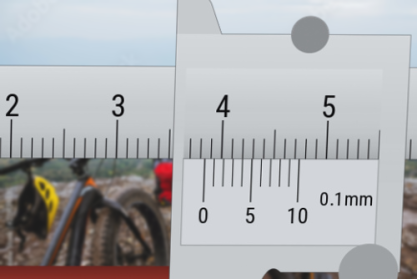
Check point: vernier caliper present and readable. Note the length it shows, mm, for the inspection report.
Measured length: 38.4 mm
